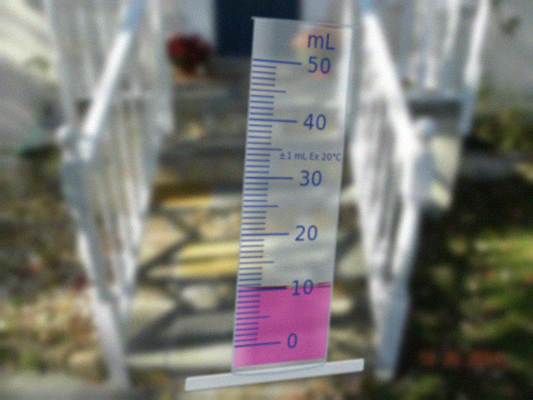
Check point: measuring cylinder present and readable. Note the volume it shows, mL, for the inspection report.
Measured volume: 10 mL
